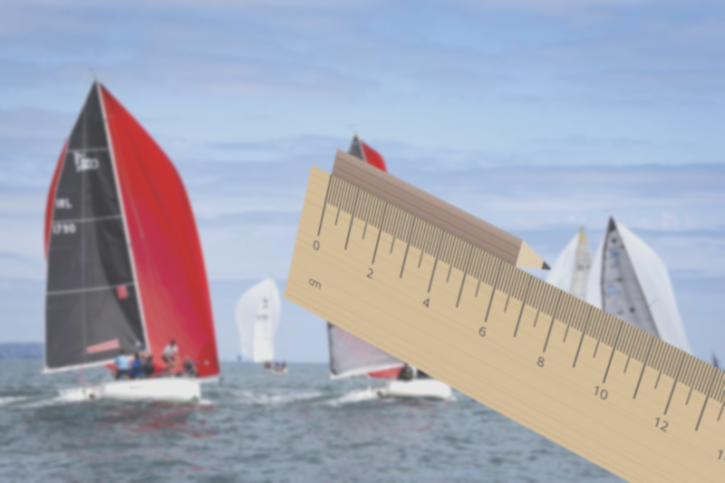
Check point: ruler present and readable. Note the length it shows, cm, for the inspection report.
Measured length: 7.5 cm
